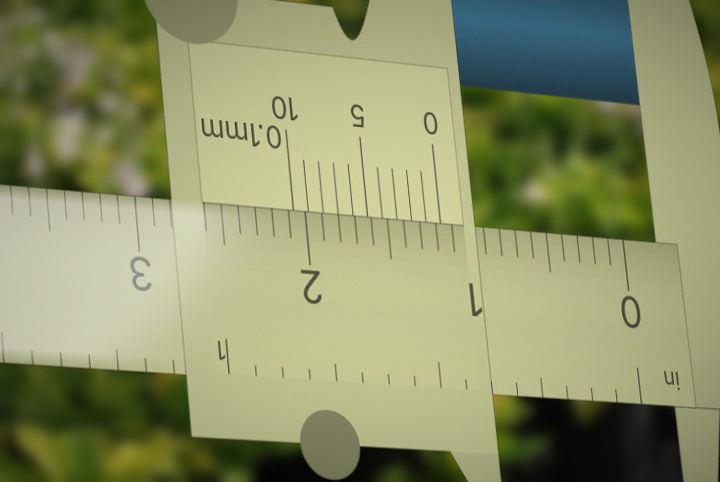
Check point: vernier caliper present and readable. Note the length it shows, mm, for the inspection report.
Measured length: 11.7 mm
